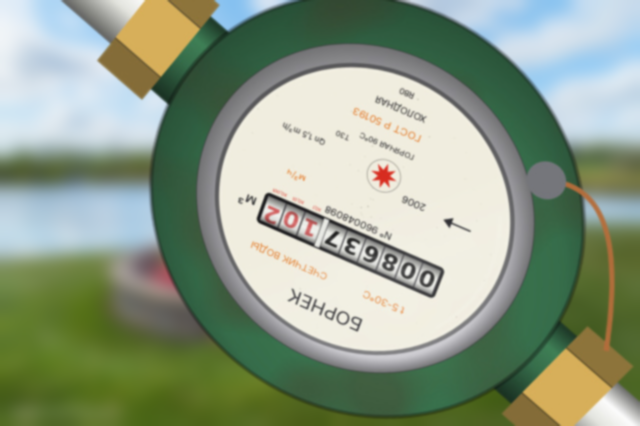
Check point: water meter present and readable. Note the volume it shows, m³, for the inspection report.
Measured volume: 8637.102 m³
